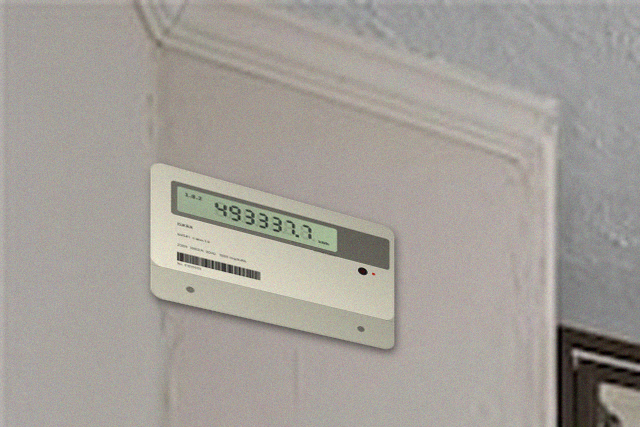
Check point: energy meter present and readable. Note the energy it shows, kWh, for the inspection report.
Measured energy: 493337.7 kWh
